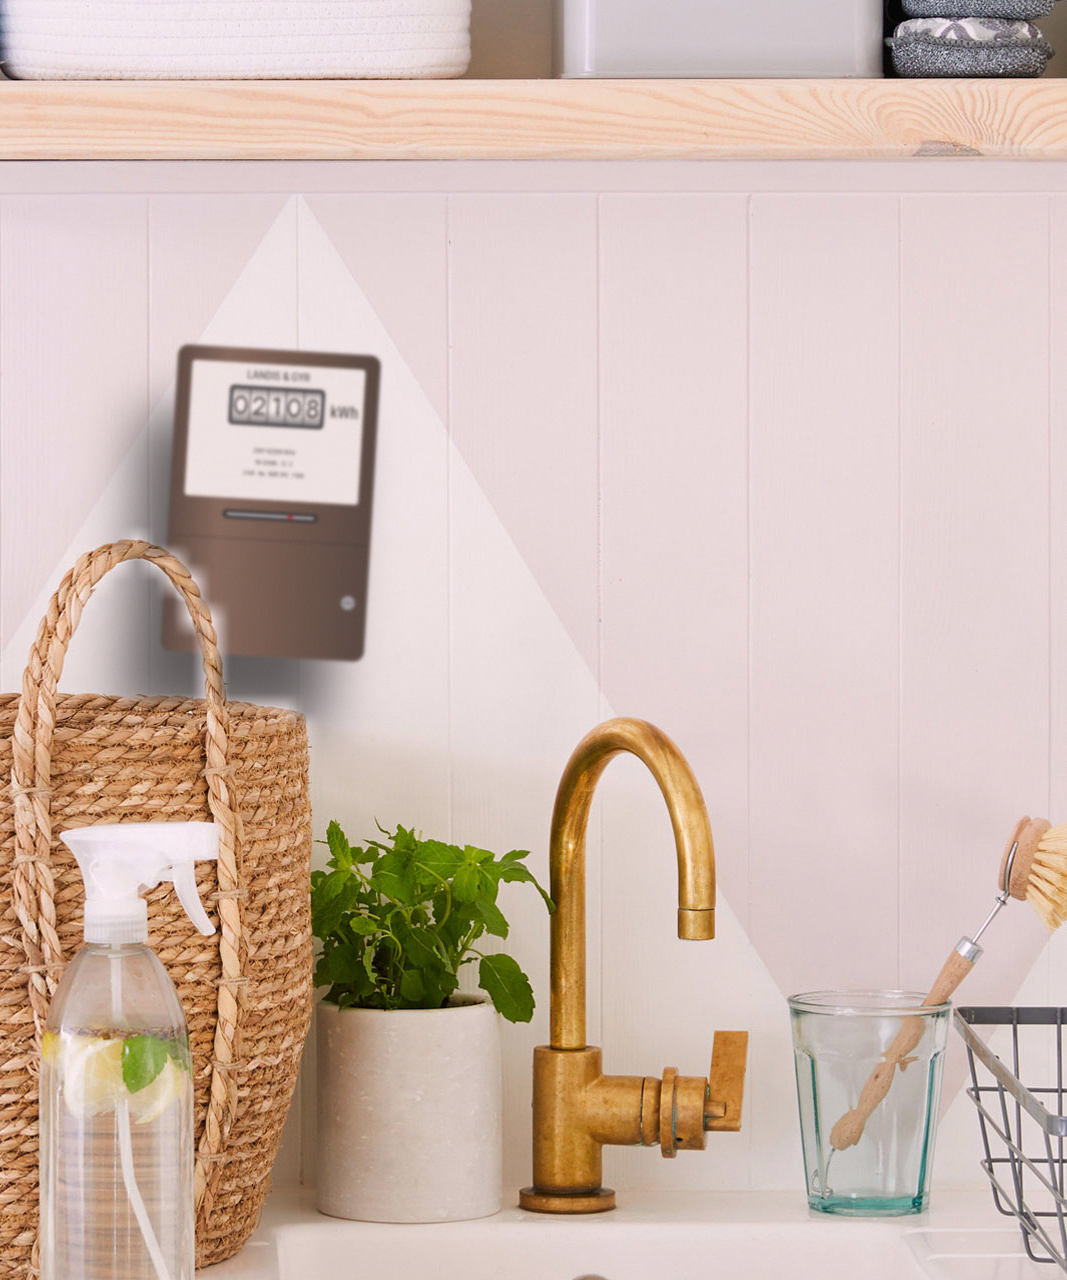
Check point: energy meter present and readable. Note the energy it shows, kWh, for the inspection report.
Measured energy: 2108 kWh
